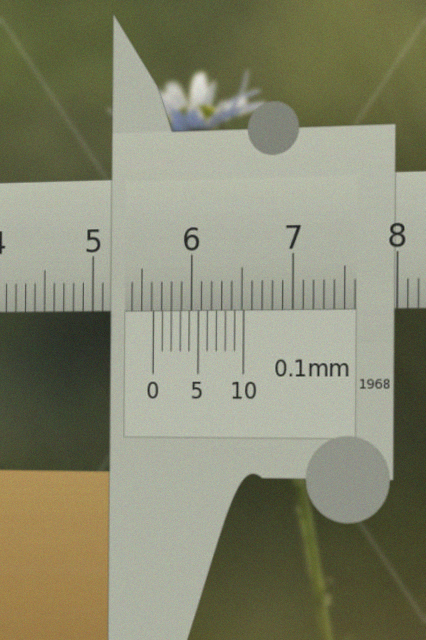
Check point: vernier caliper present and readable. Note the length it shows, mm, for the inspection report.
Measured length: 56.2 mm
